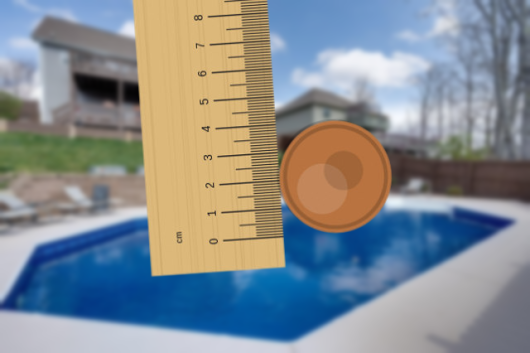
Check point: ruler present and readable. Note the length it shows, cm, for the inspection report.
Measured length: 4 cm
